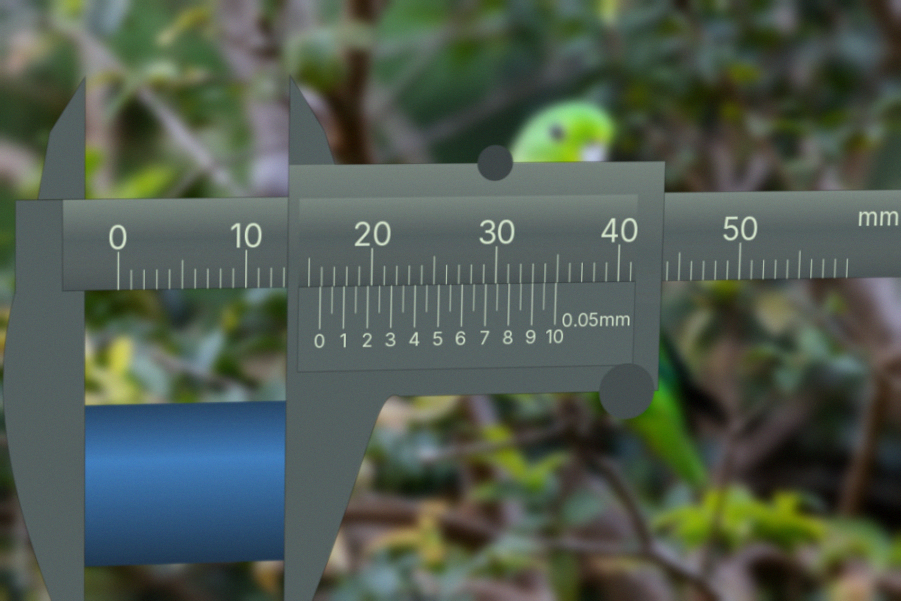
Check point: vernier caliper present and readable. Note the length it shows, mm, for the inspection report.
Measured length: 15.9 mm
